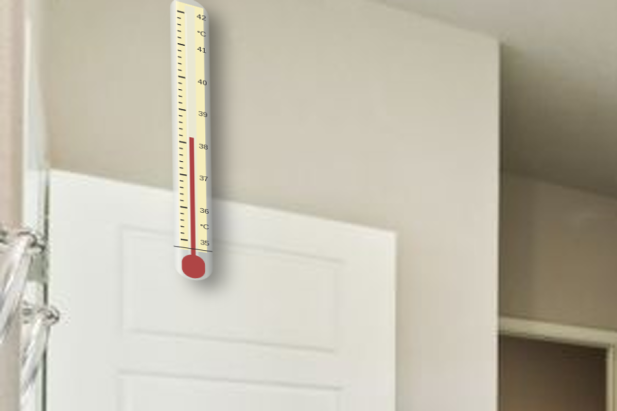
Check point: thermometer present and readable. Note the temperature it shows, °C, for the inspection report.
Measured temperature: 38.2 °C
